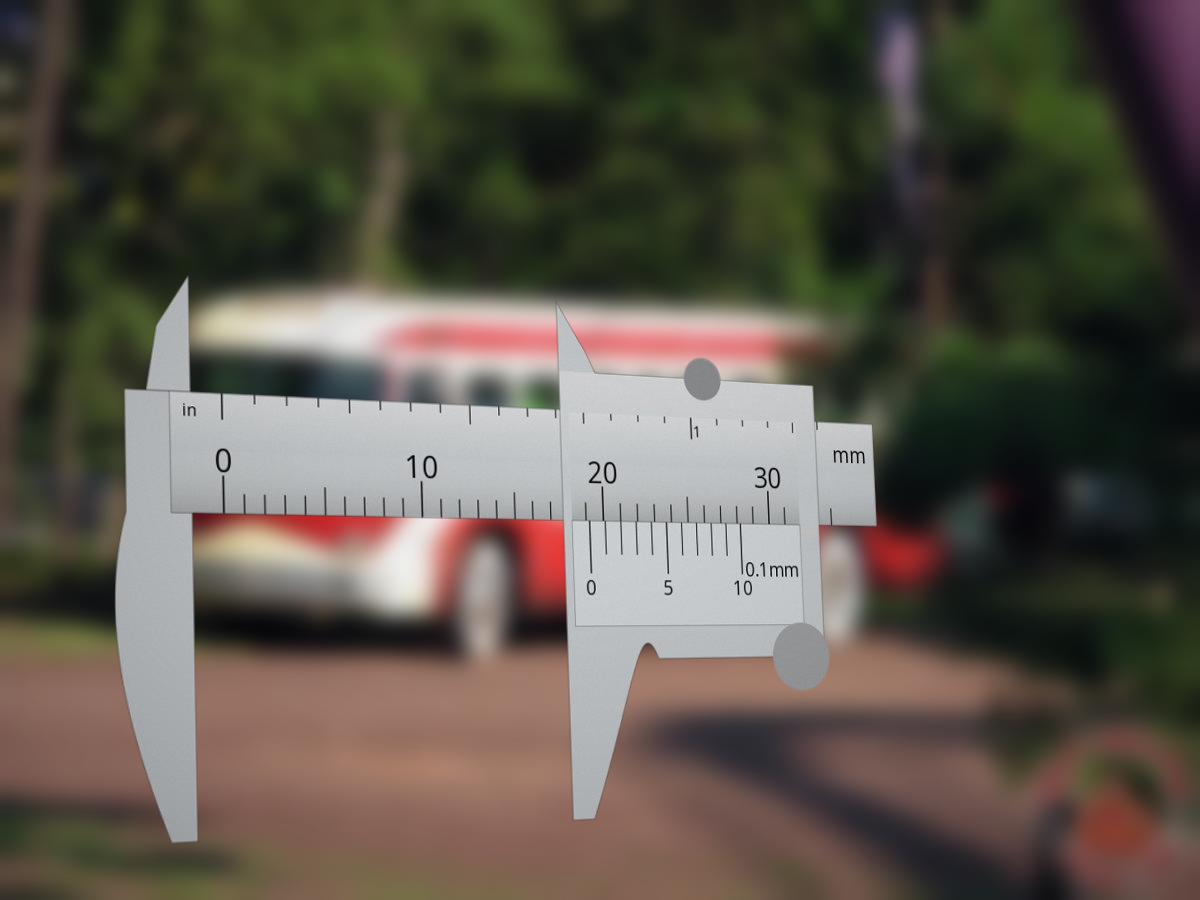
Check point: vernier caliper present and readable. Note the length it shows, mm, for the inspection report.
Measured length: 19.2 mm
